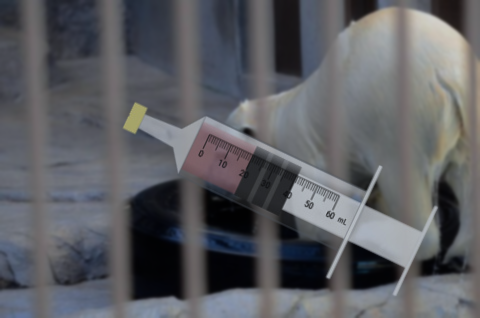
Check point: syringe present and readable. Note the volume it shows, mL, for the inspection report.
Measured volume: 20 mL
